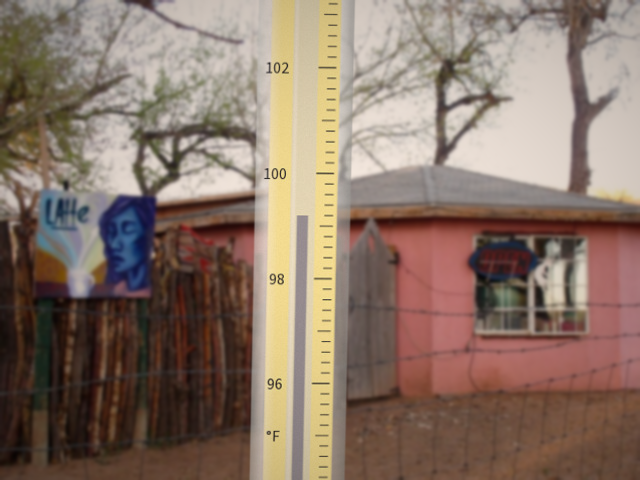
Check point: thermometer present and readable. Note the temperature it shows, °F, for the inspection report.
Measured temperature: 99.2 °F
